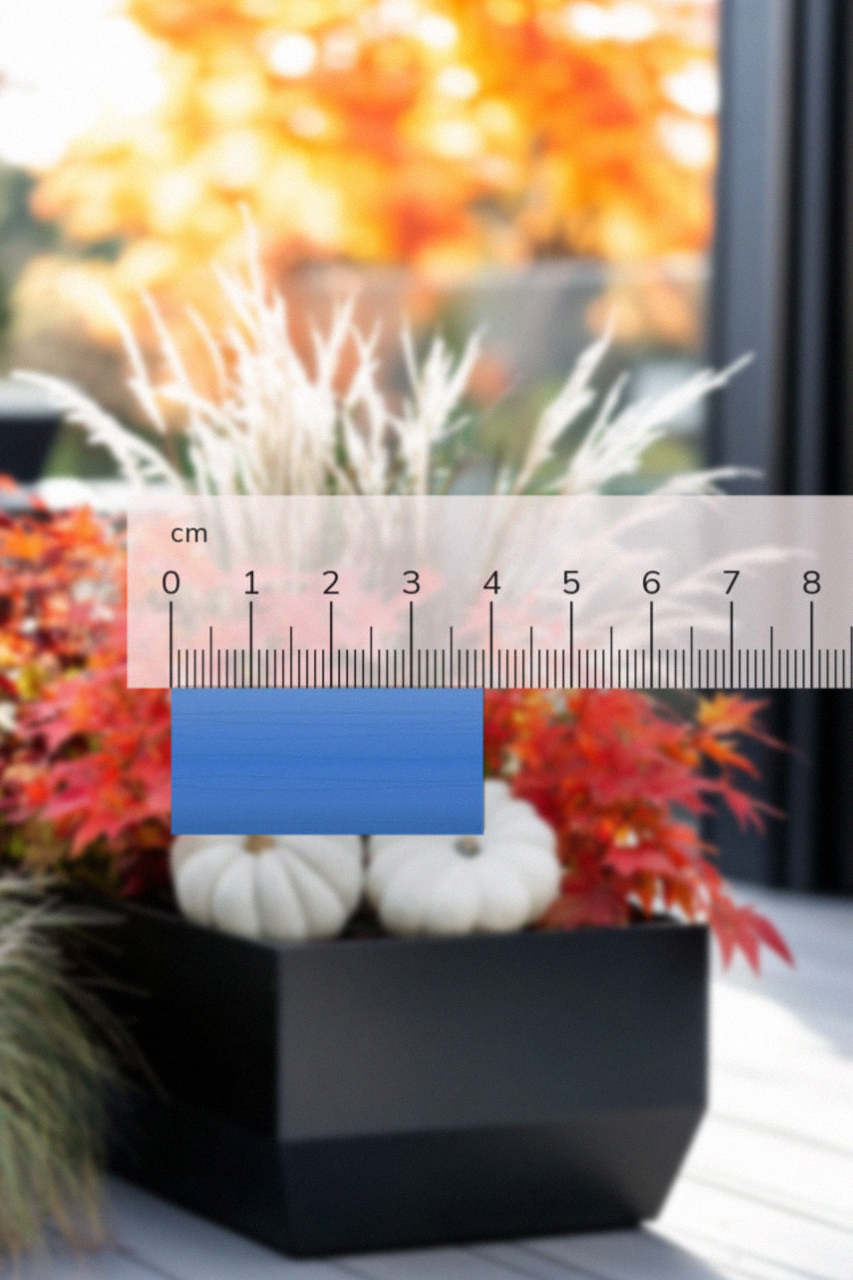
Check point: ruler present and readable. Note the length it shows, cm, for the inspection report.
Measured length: 3.9 cm
